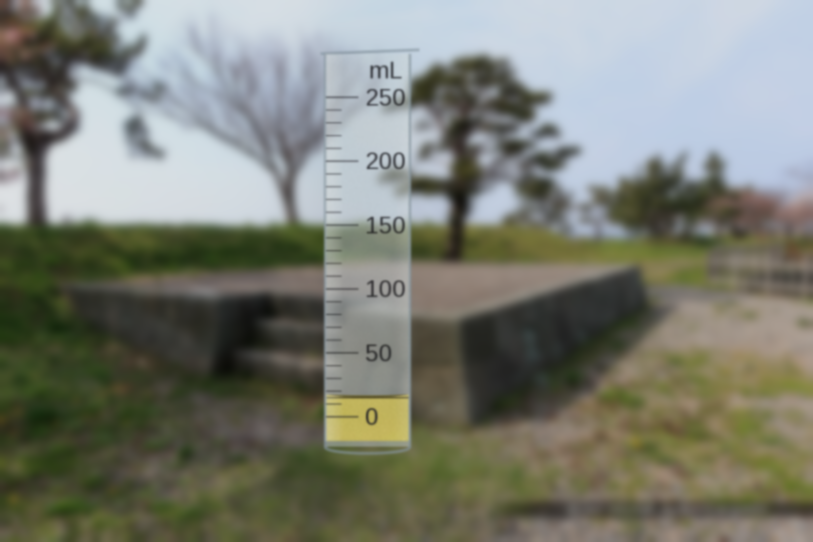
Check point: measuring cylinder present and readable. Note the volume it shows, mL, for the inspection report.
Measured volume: 15 mL
